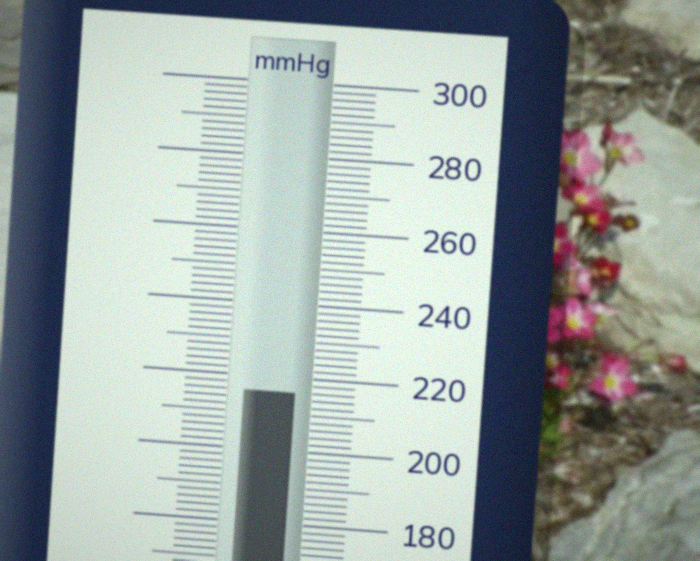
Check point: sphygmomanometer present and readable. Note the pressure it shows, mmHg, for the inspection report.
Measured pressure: 216 mmHg
